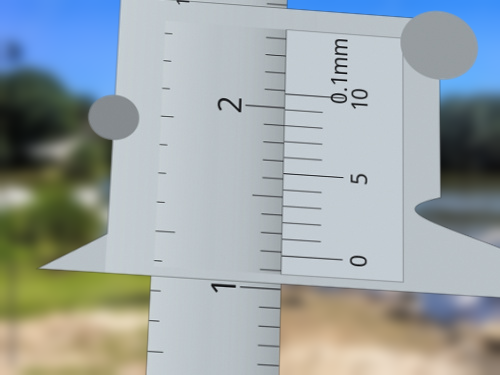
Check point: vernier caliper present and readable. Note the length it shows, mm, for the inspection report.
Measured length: 11.8 mm
